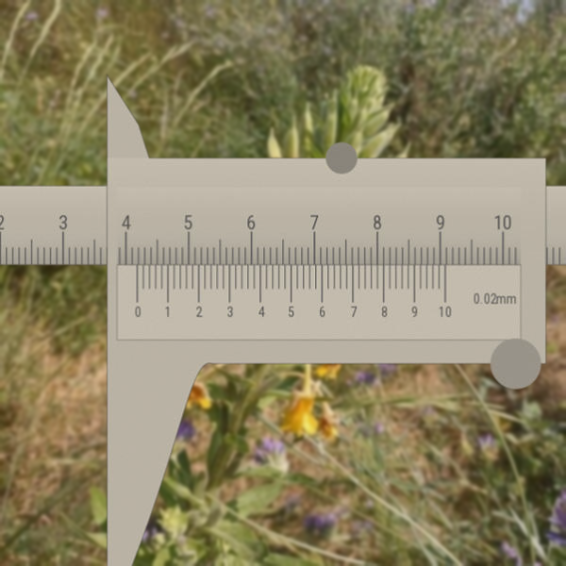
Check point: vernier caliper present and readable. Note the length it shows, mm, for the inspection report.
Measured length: 41.8 mm
